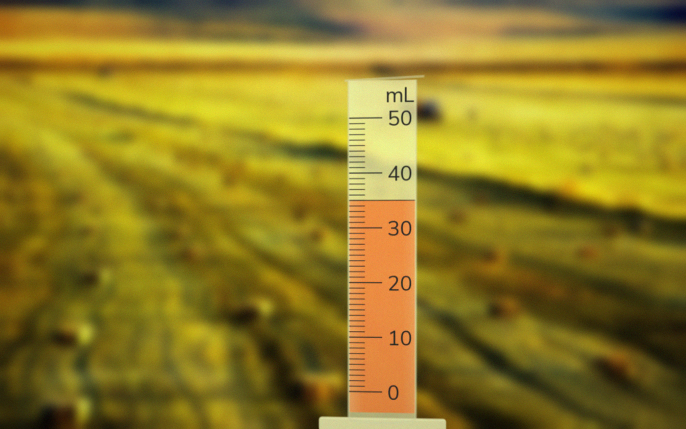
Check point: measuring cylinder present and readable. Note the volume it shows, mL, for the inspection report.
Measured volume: 35 mL
